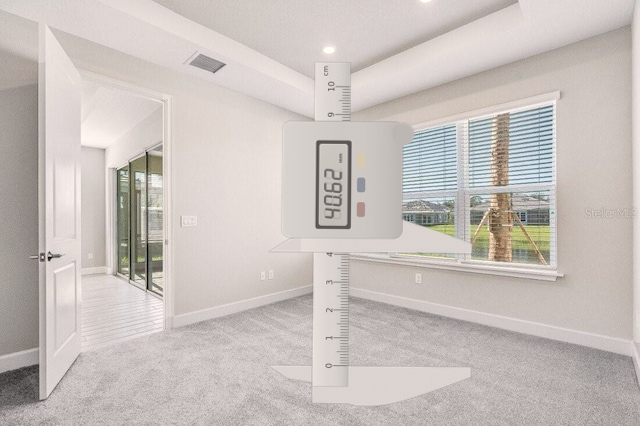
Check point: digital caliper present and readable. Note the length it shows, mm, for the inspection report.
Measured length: 40.62 mm
